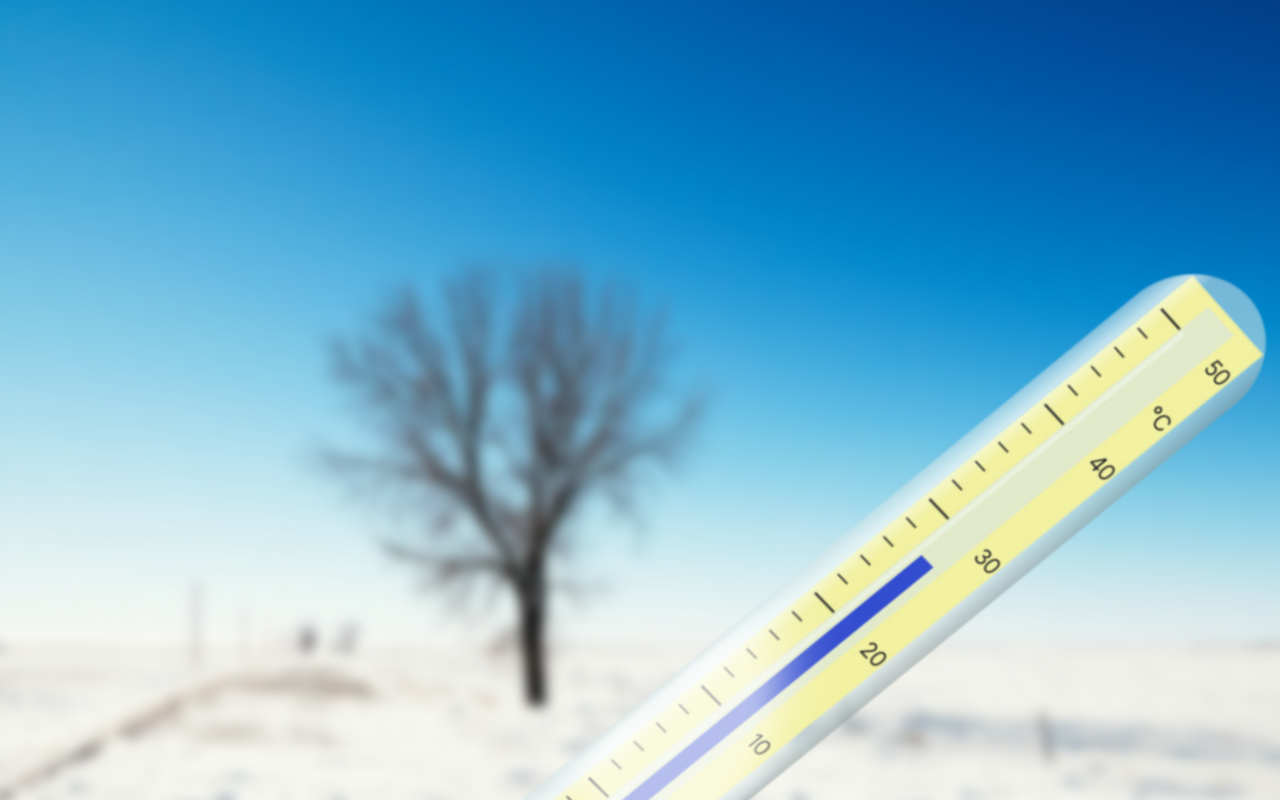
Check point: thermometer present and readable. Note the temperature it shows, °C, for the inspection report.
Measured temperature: 27 °C
